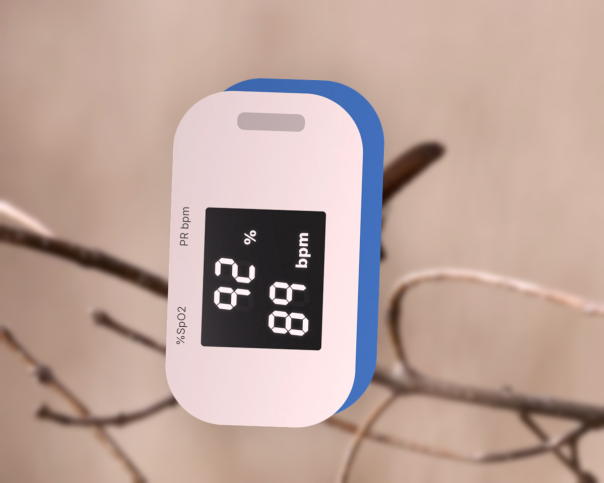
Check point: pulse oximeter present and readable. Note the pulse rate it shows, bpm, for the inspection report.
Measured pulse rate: 89 bpm
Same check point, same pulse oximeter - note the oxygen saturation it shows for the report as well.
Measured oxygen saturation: 92 %
